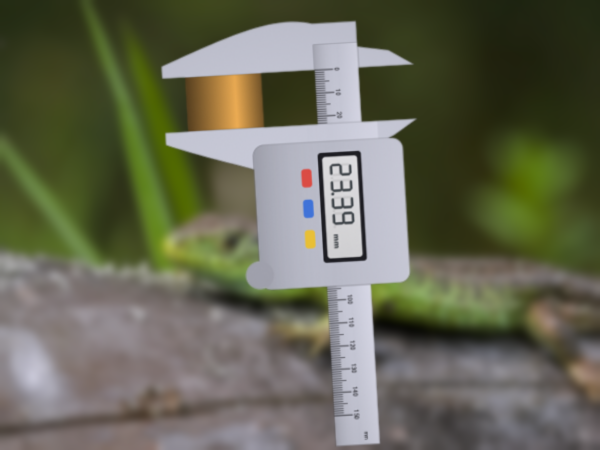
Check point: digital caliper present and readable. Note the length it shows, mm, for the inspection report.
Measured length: 23.39 mm
